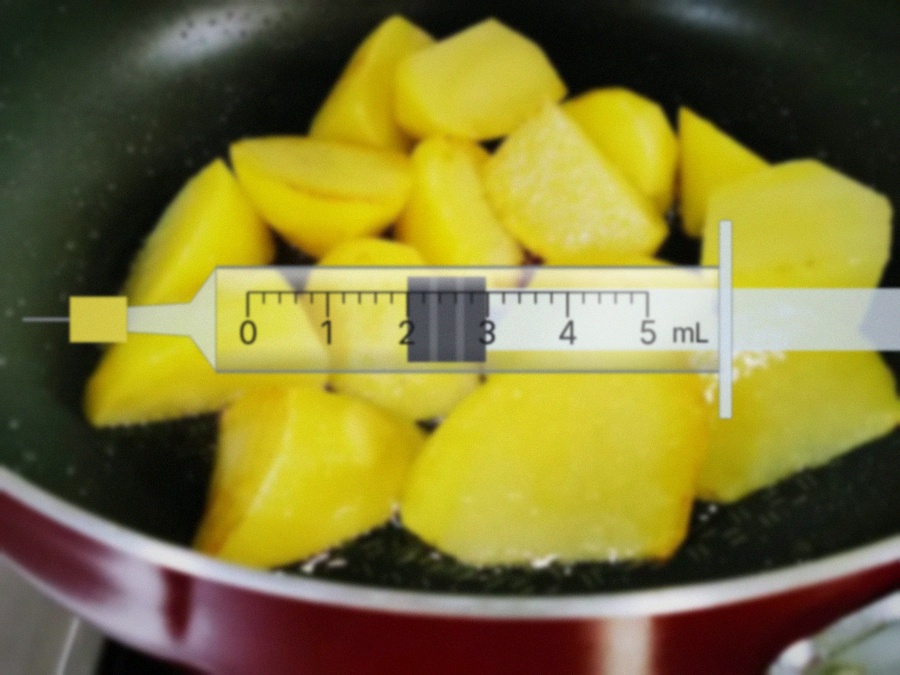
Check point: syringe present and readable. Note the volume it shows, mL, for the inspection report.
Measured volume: 2 mL
